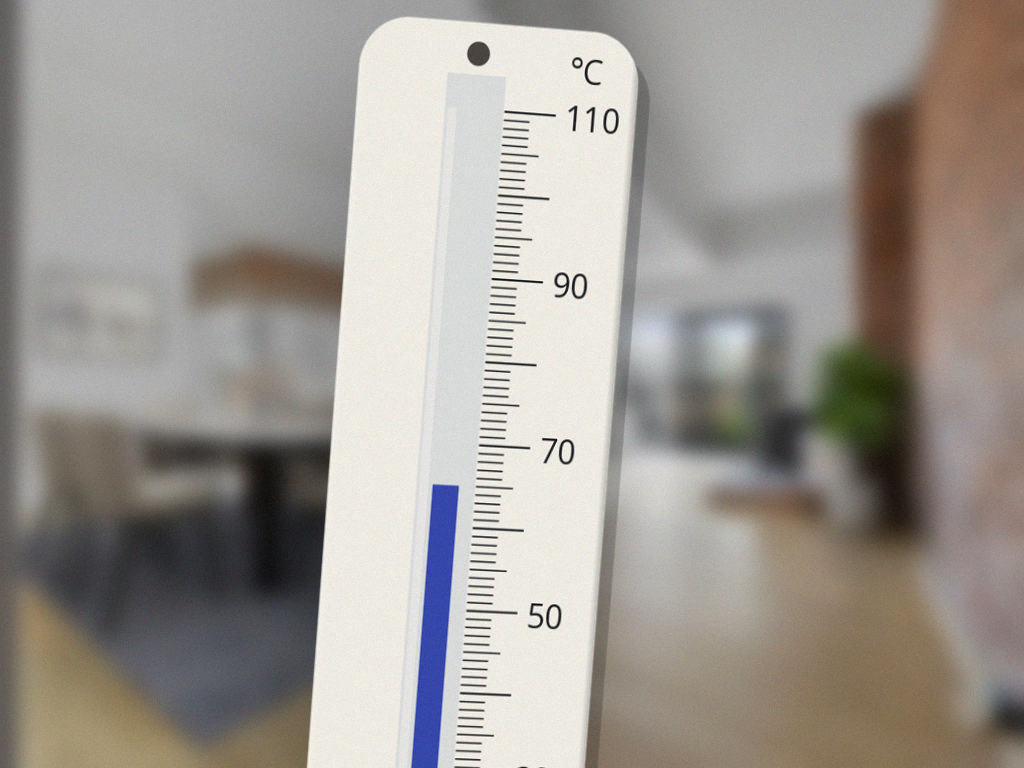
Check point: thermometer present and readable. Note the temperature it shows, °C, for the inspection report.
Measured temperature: 65 °C
